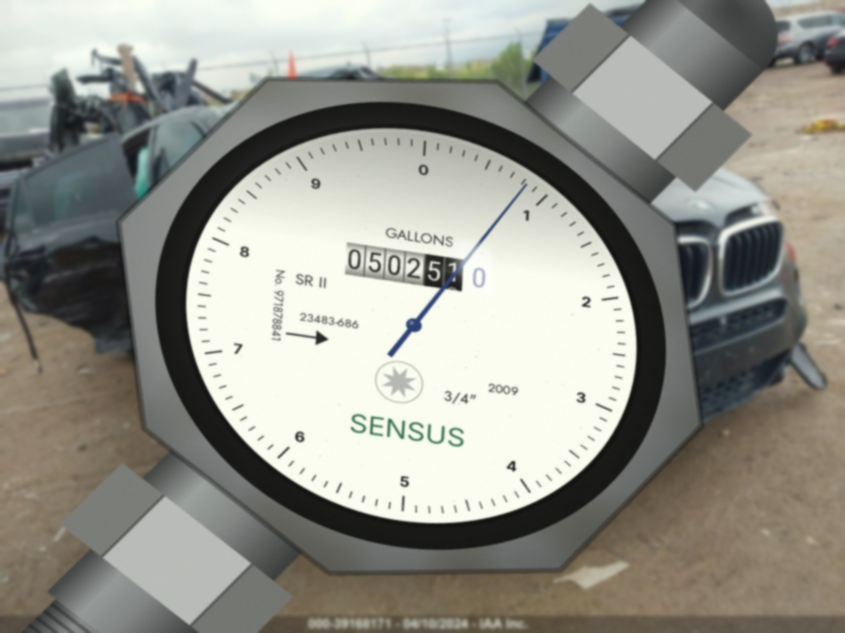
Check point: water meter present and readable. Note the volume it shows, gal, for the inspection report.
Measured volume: 502510.8 gal
